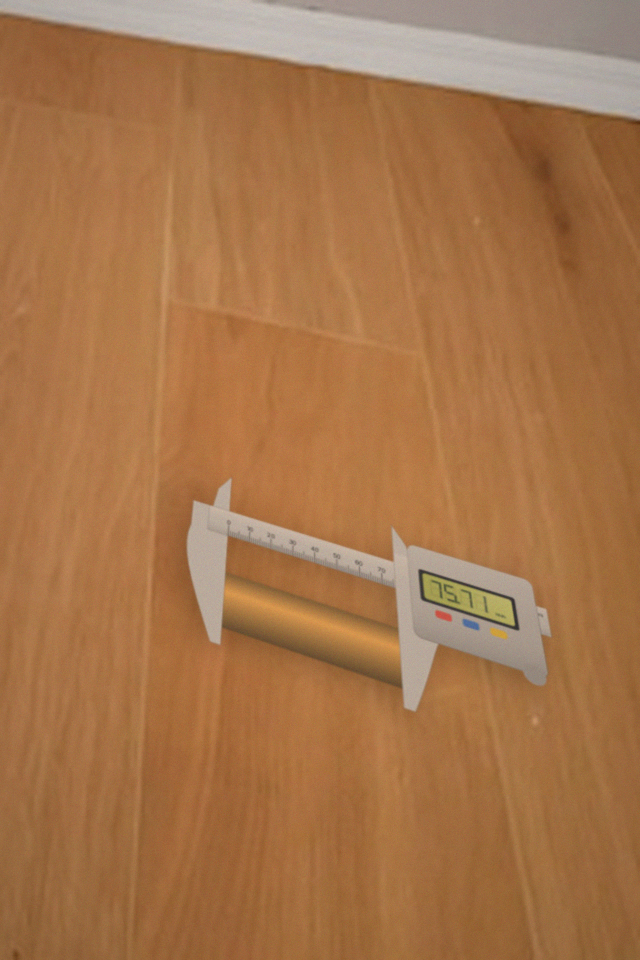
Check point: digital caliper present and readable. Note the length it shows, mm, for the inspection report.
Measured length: 75.71 mm
